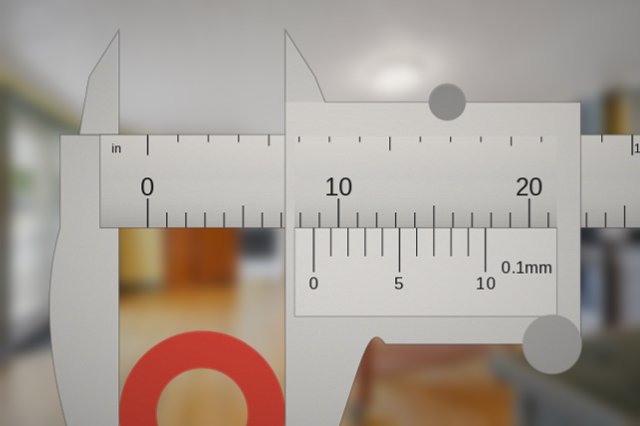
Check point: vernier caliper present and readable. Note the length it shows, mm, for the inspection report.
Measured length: 8.7 mm
